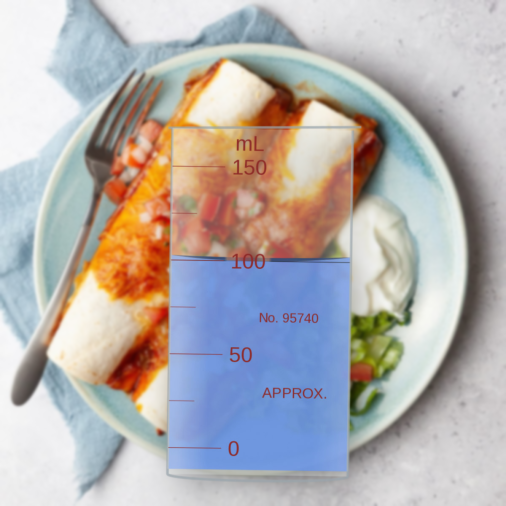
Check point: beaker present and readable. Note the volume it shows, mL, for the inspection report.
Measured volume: 100 mL
